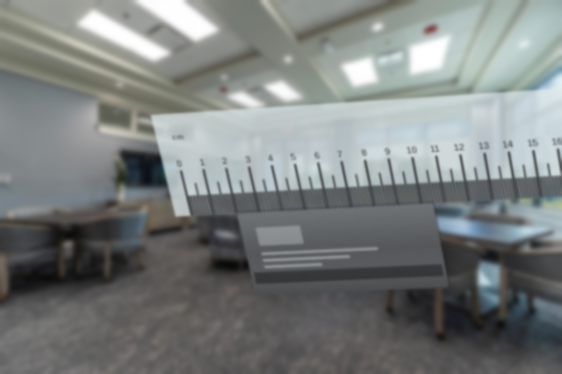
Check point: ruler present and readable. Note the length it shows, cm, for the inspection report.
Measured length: 8.5 cm
